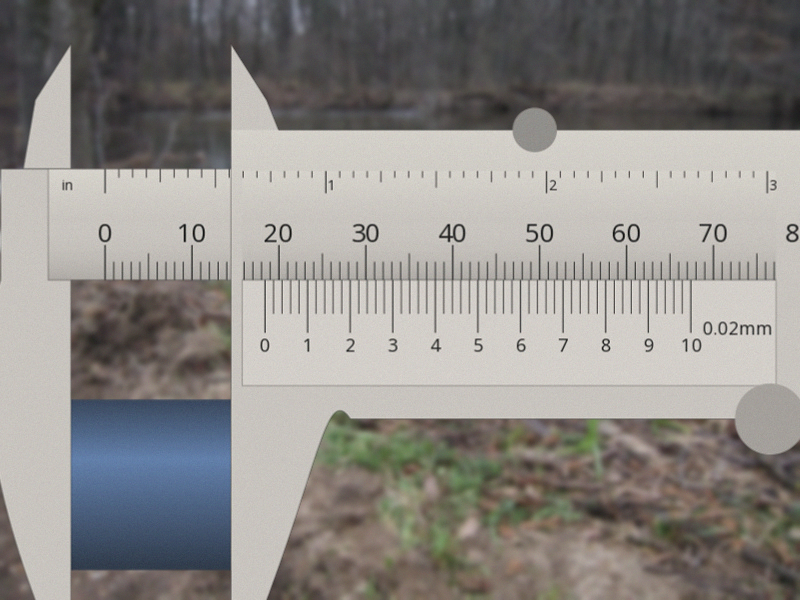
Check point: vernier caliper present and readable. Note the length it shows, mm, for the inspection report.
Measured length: 18.4 mm
